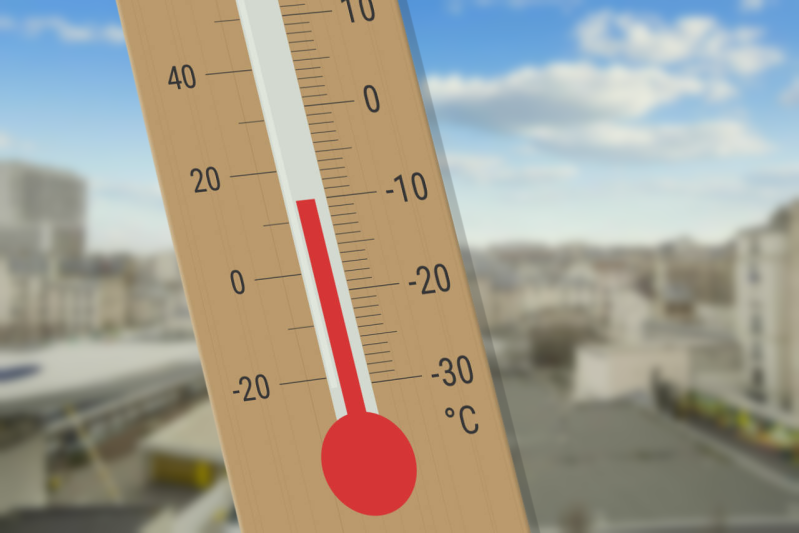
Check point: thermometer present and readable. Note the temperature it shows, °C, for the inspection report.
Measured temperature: -10 °C
